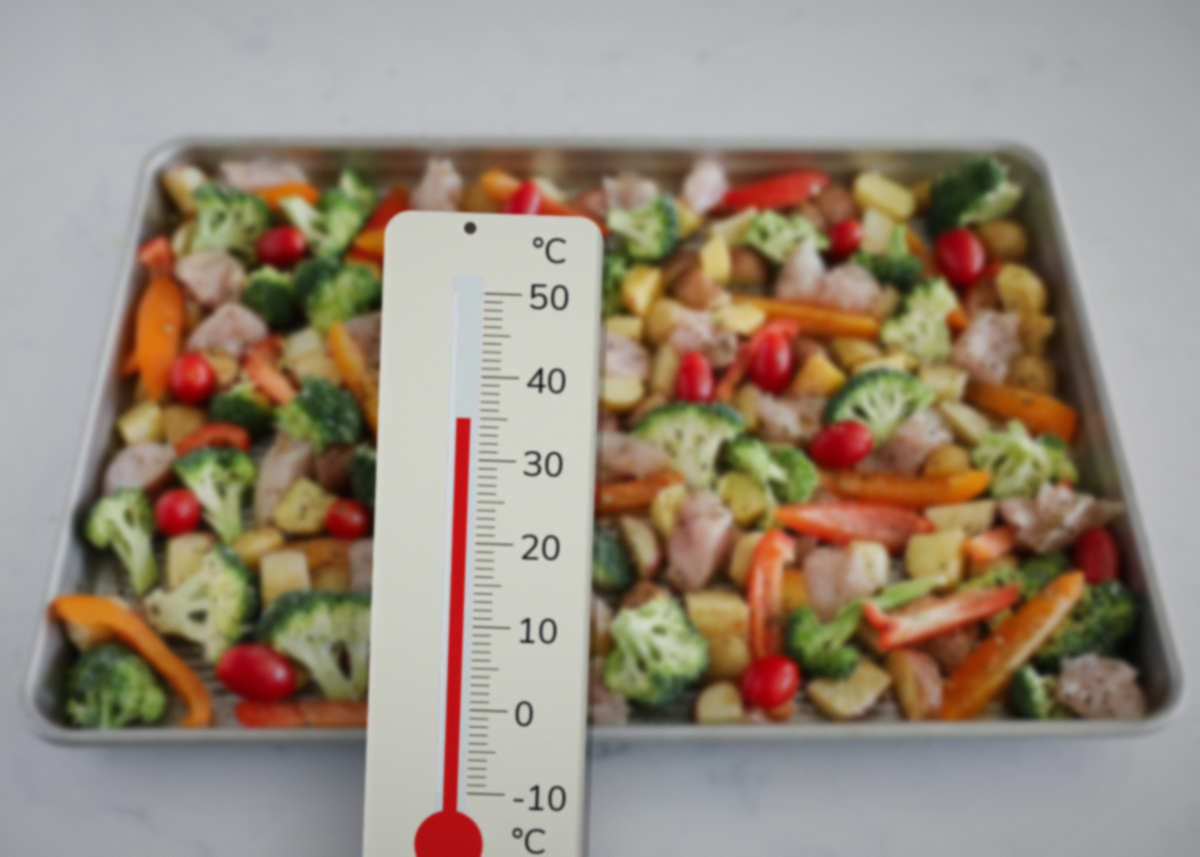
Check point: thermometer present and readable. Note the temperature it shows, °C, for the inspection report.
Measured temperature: 35 °C
